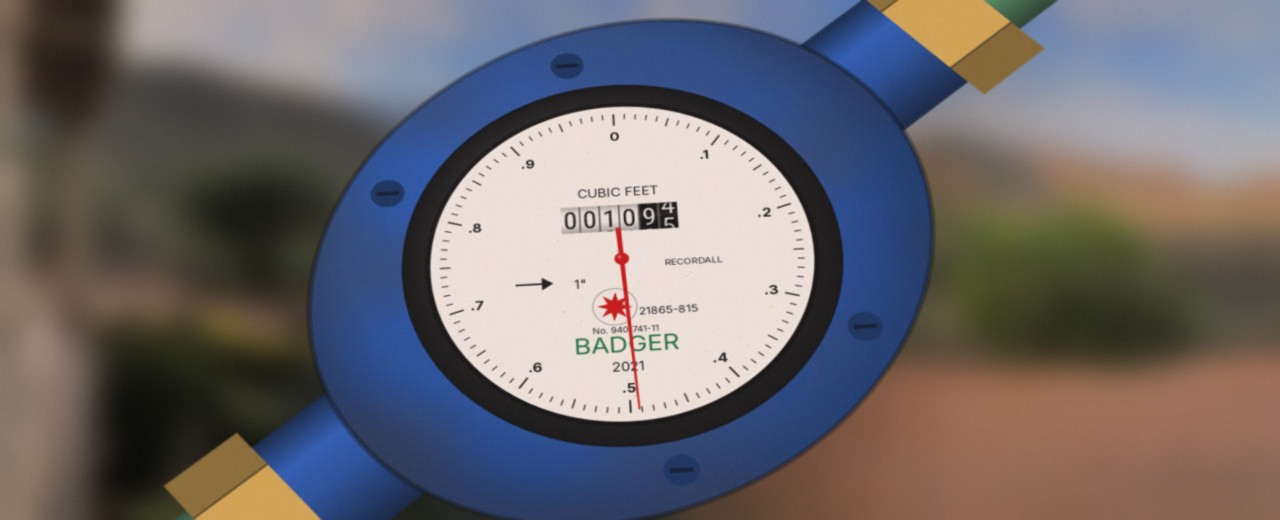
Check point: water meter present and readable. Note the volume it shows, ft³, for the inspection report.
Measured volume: 1094.49 ft³
